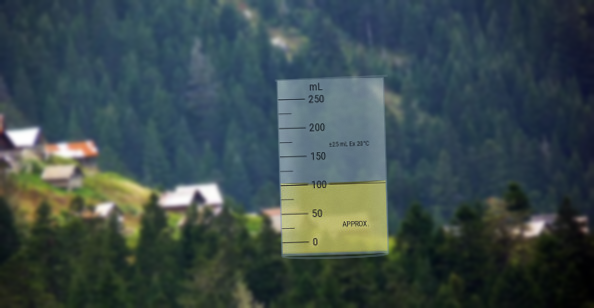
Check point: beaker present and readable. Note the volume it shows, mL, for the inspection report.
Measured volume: 100 mL
